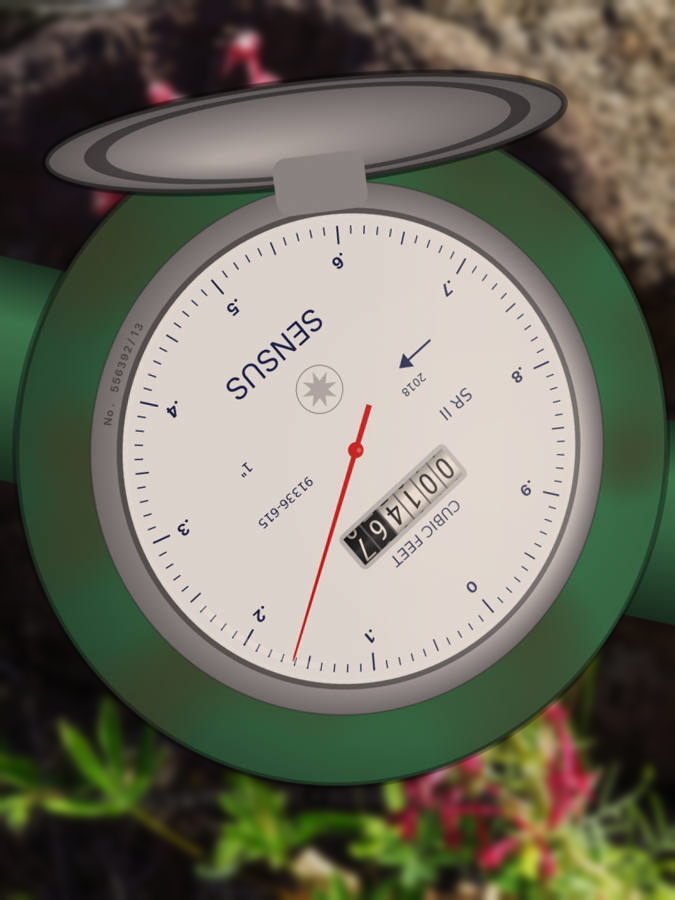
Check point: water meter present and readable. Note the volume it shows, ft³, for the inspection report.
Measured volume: 1467.16 ft³
